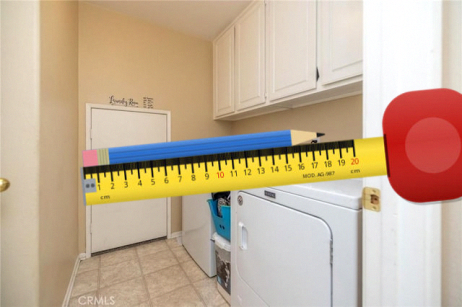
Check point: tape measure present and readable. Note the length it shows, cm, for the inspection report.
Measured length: 18 cm
